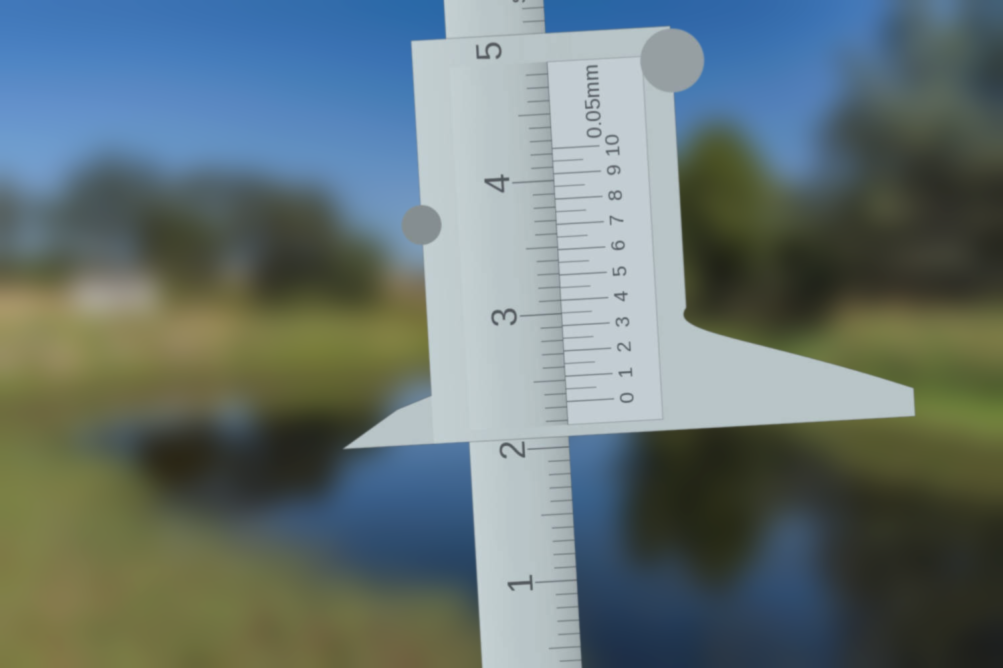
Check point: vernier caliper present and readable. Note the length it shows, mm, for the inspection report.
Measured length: 23.4 mm
